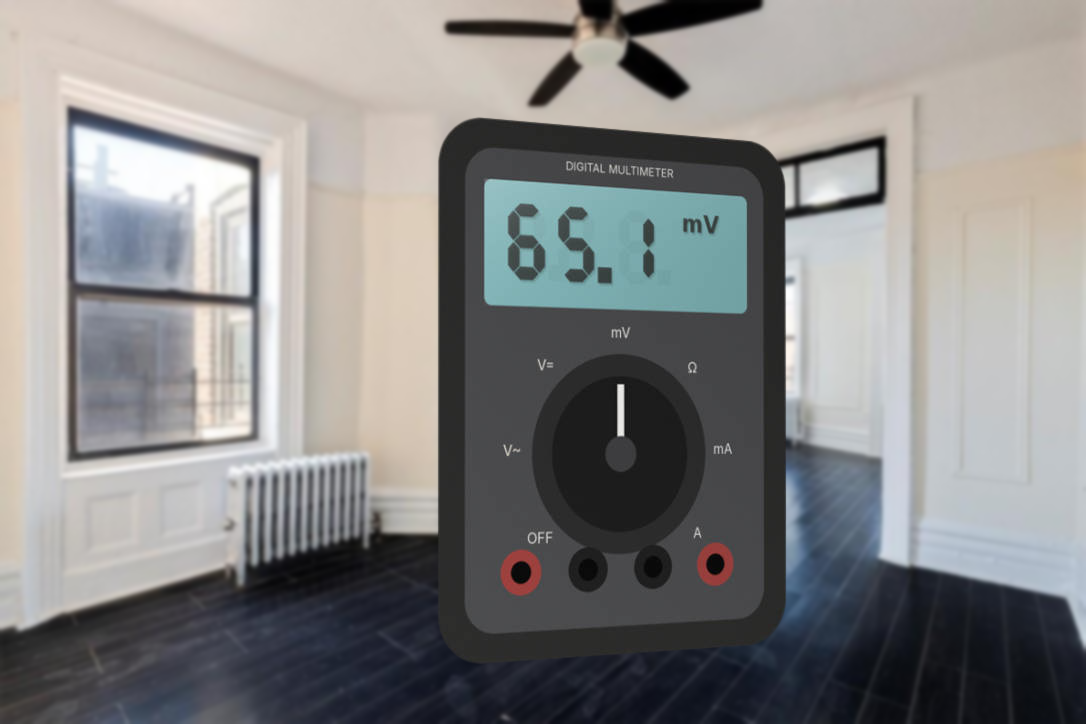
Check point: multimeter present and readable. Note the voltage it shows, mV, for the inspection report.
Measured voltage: 65.1 mV
